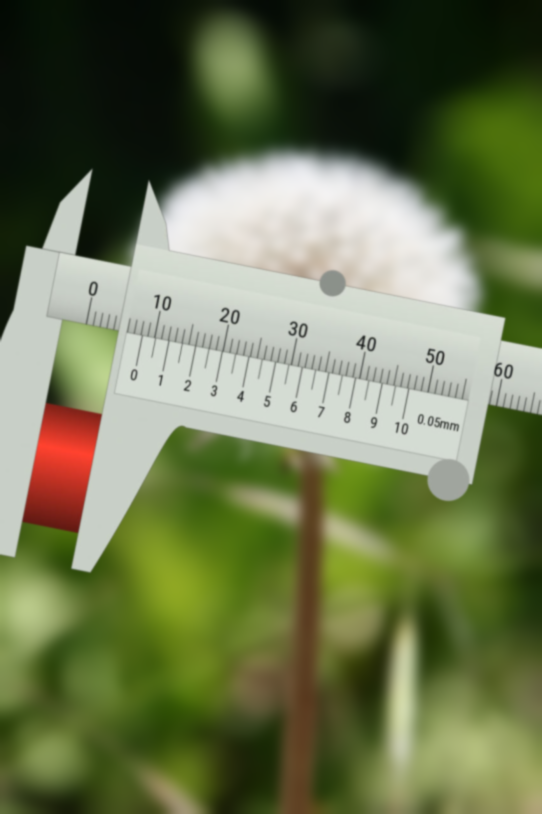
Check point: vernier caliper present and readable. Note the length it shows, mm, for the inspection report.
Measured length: 8.2 mm
